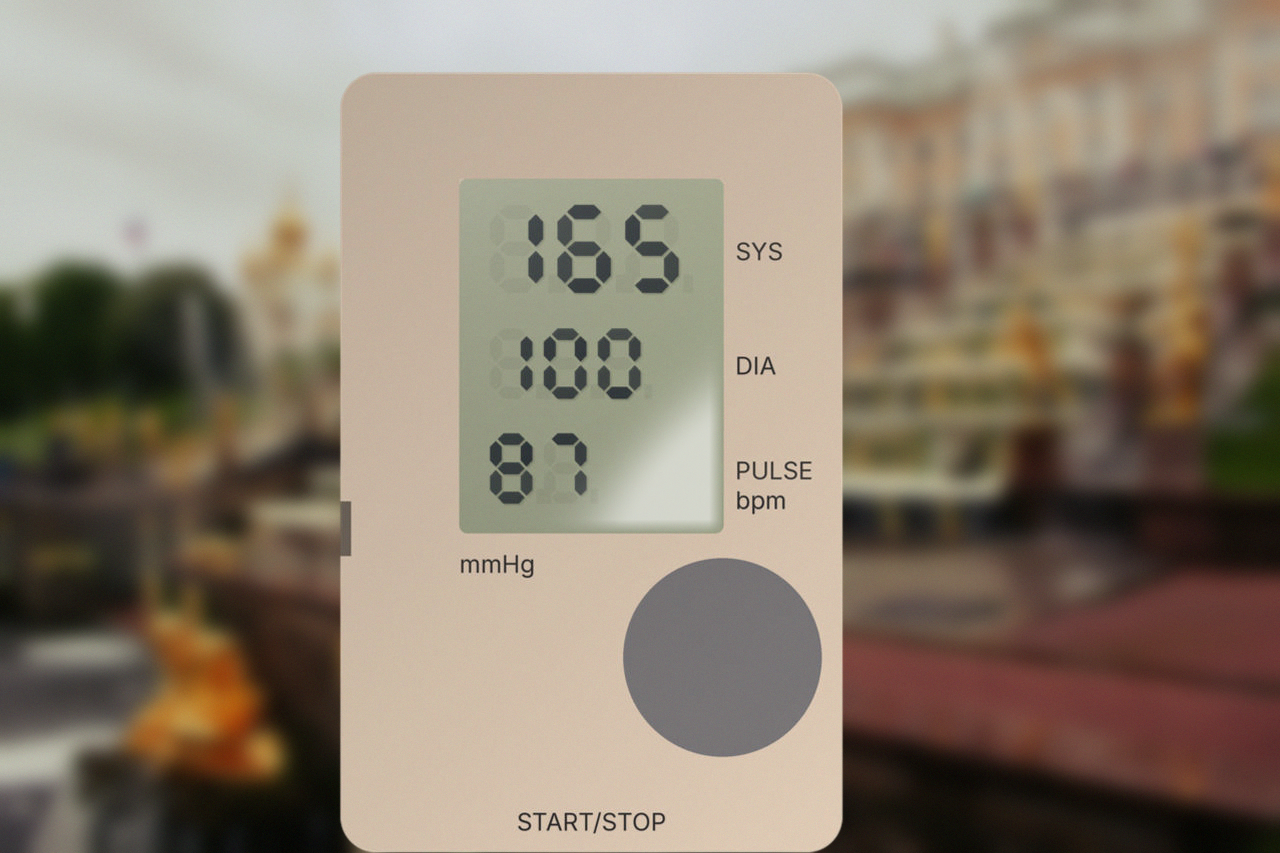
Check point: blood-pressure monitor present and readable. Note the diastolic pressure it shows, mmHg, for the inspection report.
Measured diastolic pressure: 100 mmHg
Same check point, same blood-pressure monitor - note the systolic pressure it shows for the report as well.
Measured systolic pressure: 165 mmHg
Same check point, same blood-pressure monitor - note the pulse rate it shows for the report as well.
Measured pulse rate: 87 bpm
